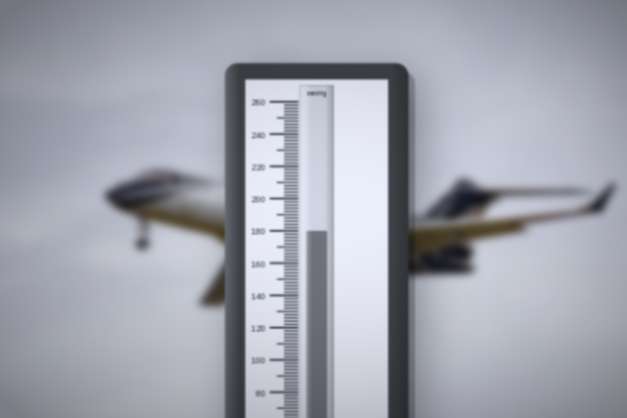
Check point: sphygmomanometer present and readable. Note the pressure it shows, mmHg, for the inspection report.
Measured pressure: 180 mmHg
